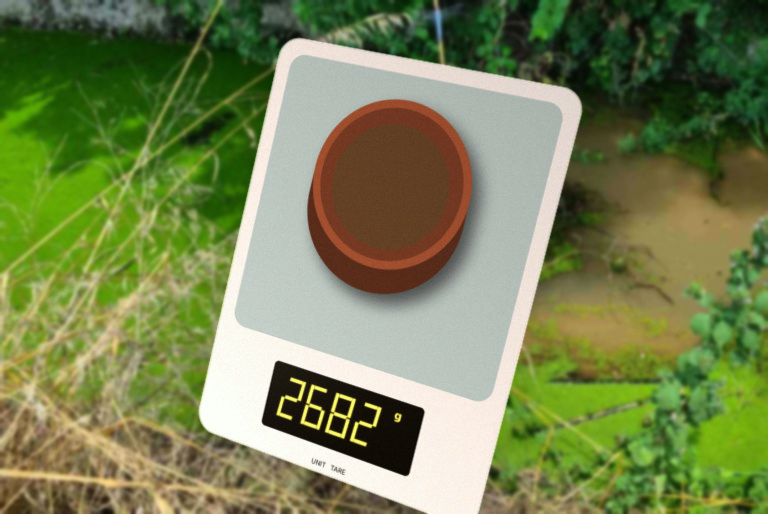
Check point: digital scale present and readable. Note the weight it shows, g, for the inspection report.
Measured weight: 2682 g
